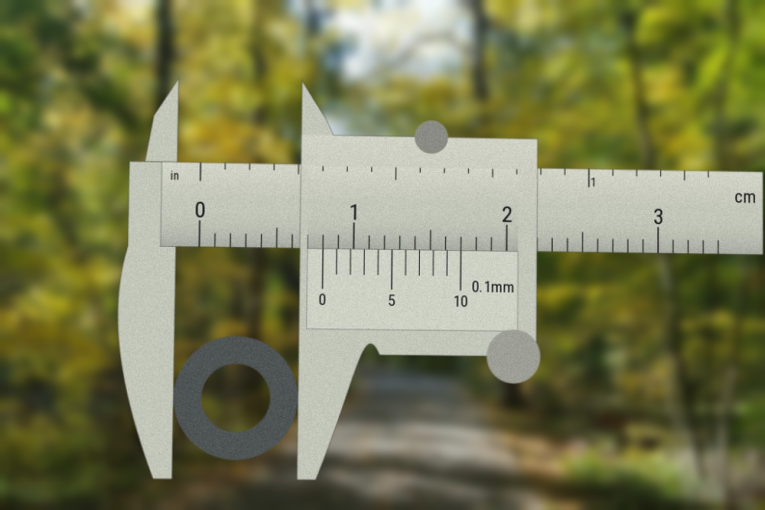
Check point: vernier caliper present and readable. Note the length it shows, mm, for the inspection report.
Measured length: 8.0 mm
